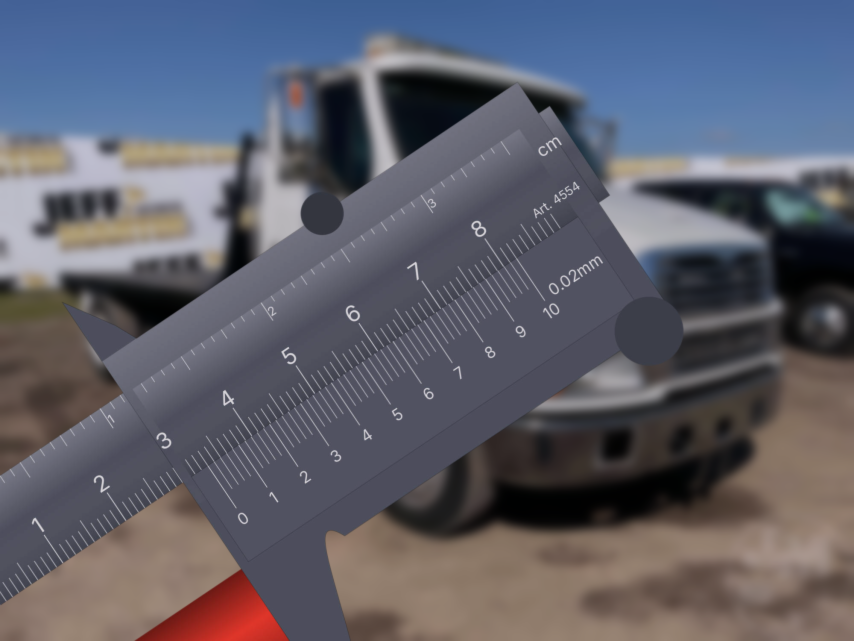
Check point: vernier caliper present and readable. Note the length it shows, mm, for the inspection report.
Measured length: 33.0 mm
